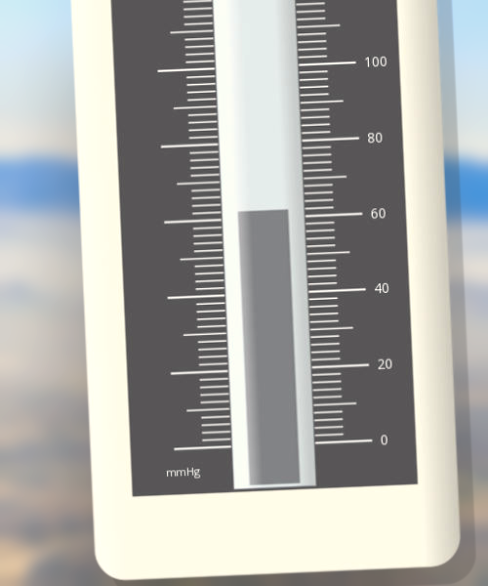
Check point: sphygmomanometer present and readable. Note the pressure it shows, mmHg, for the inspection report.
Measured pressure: 62 mmHg
